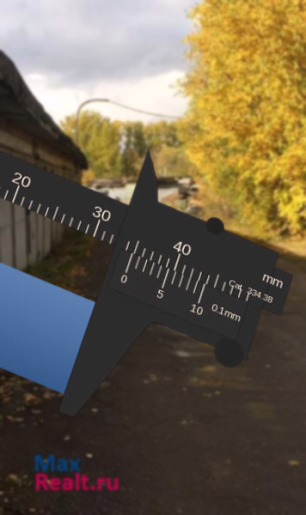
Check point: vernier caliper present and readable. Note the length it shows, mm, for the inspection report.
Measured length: 34.8 mm
